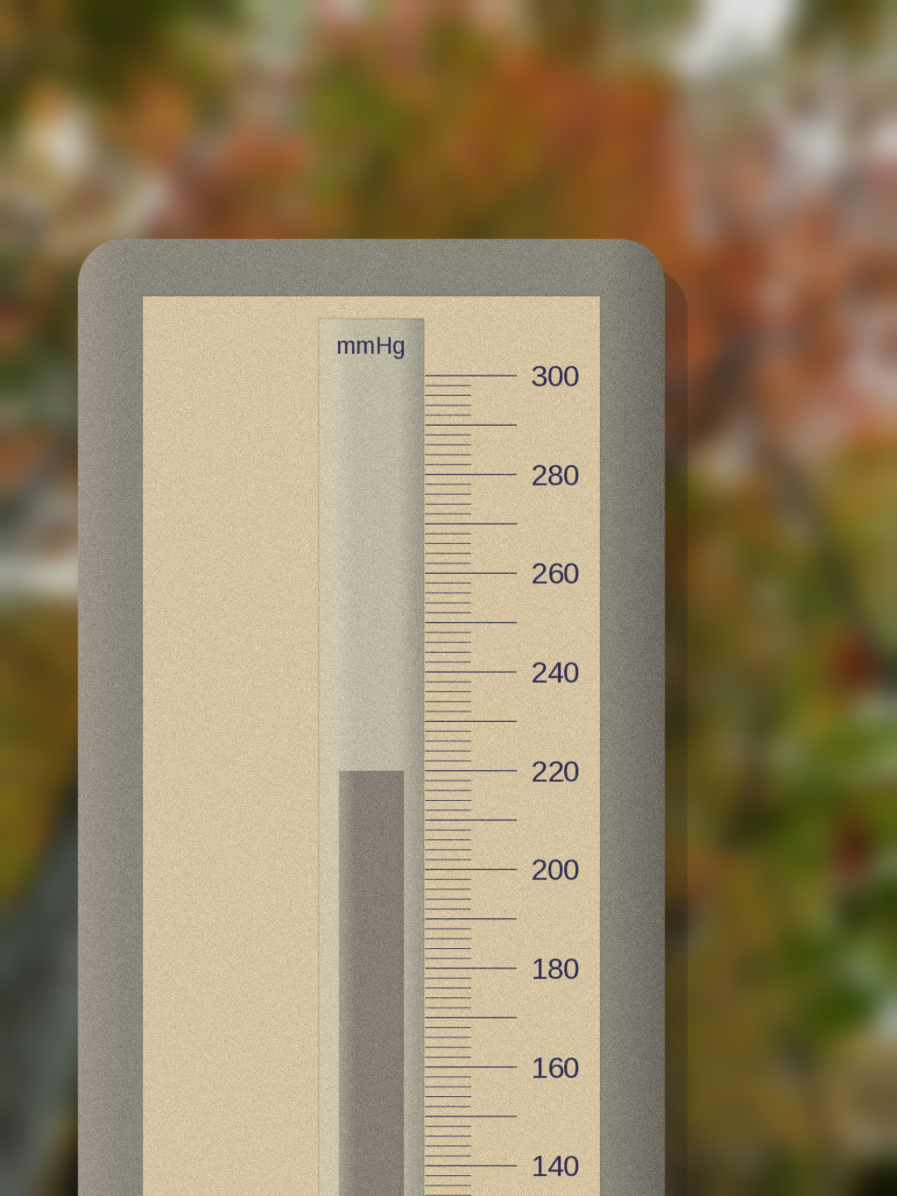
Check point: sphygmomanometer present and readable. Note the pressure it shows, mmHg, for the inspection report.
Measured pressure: 220 mmHg
